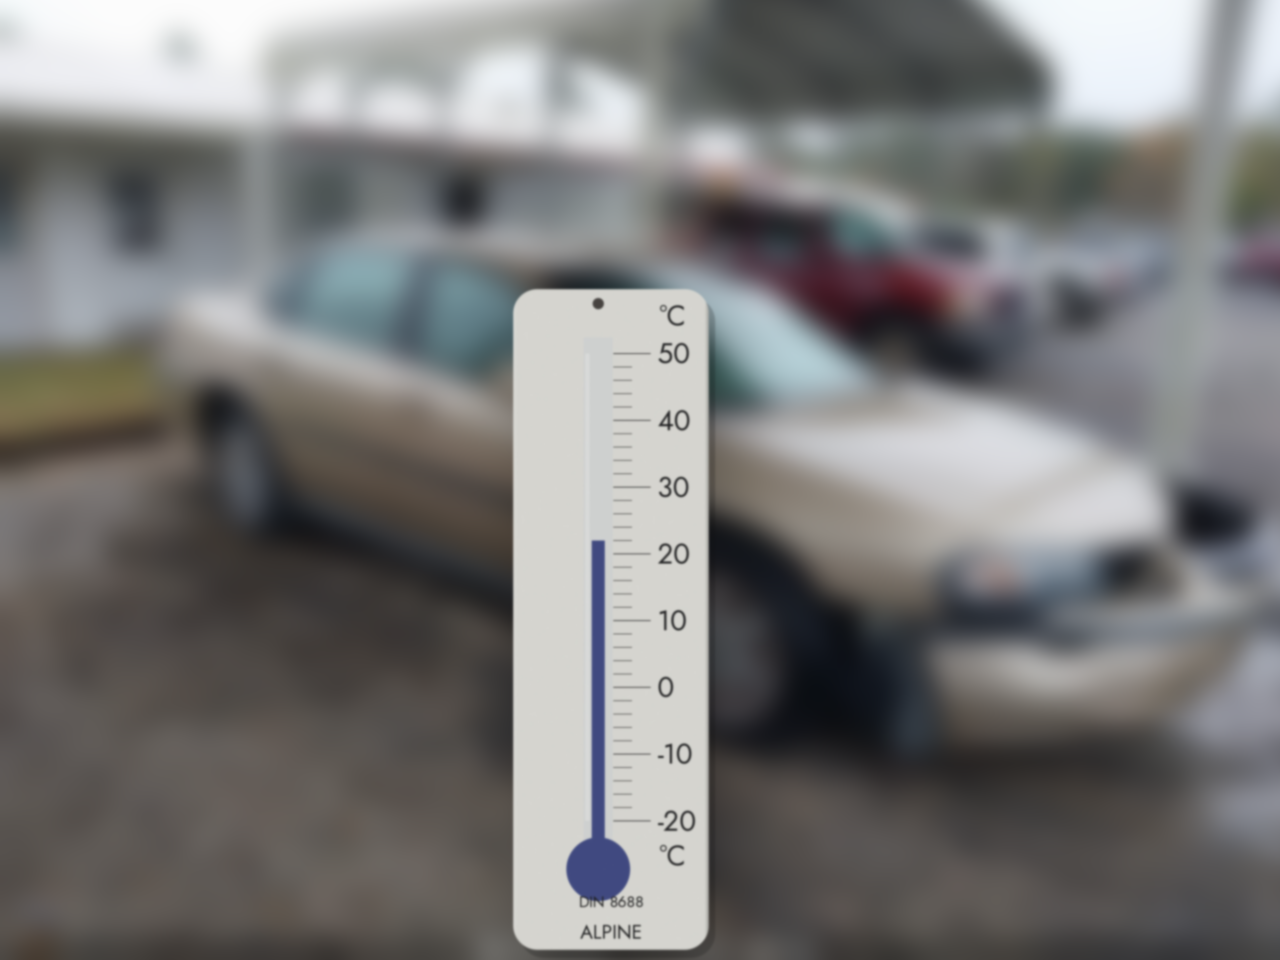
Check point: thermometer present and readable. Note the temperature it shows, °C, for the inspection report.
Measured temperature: 22 °C
